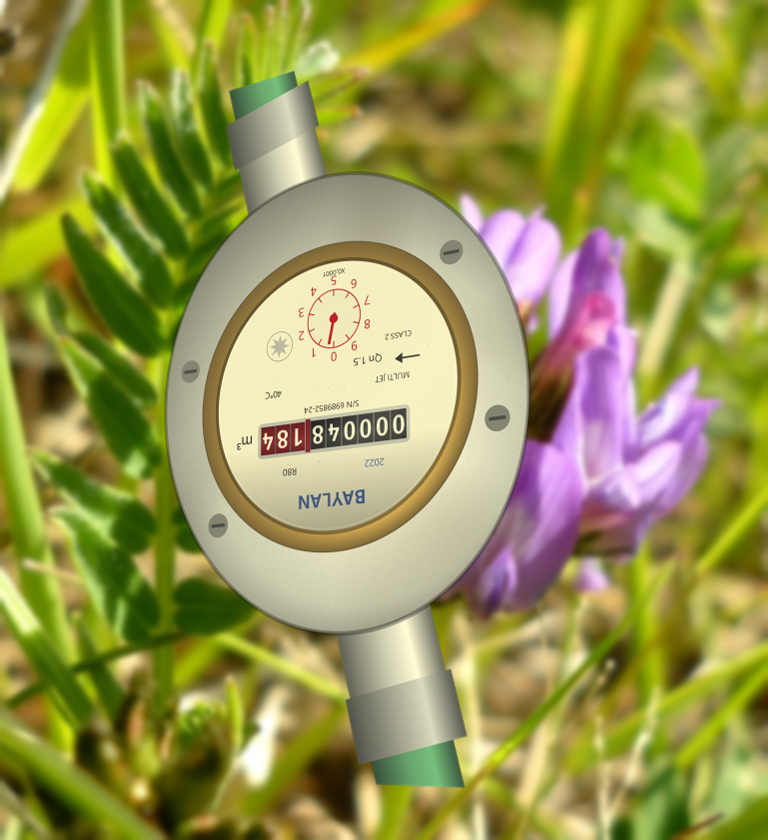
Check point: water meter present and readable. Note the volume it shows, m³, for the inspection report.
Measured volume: 48.1840 m³
